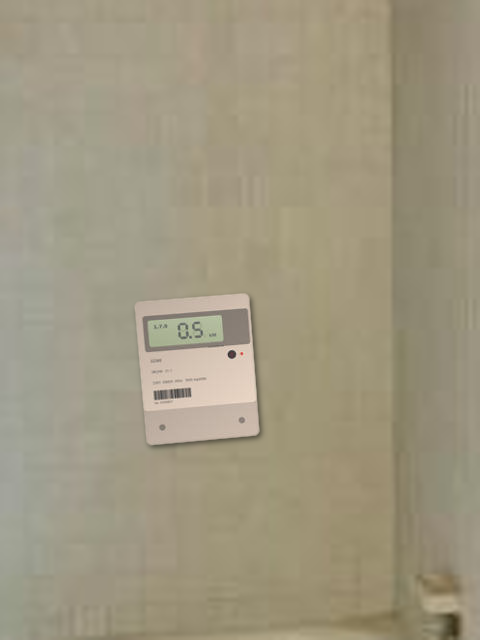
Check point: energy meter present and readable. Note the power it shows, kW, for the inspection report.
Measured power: 0.5 kW
